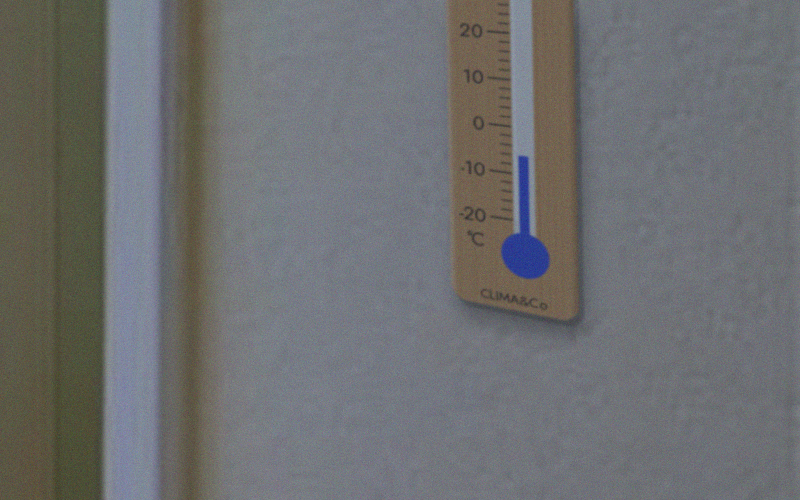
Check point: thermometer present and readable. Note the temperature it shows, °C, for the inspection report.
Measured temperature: -6 °C
